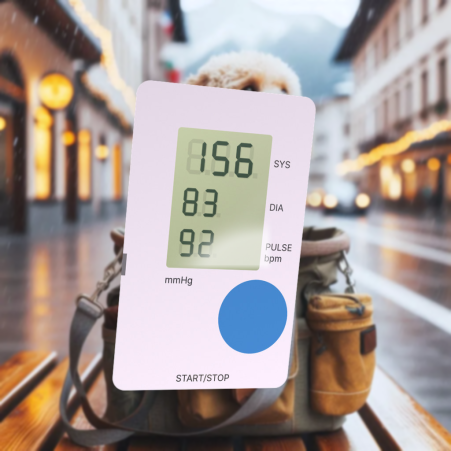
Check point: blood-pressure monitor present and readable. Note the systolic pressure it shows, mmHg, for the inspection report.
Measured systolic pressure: 156 mmHg
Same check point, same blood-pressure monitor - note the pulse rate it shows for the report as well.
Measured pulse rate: 92 bpm
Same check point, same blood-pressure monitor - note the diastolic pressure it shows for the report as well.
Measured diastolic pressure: 83 mmHg
